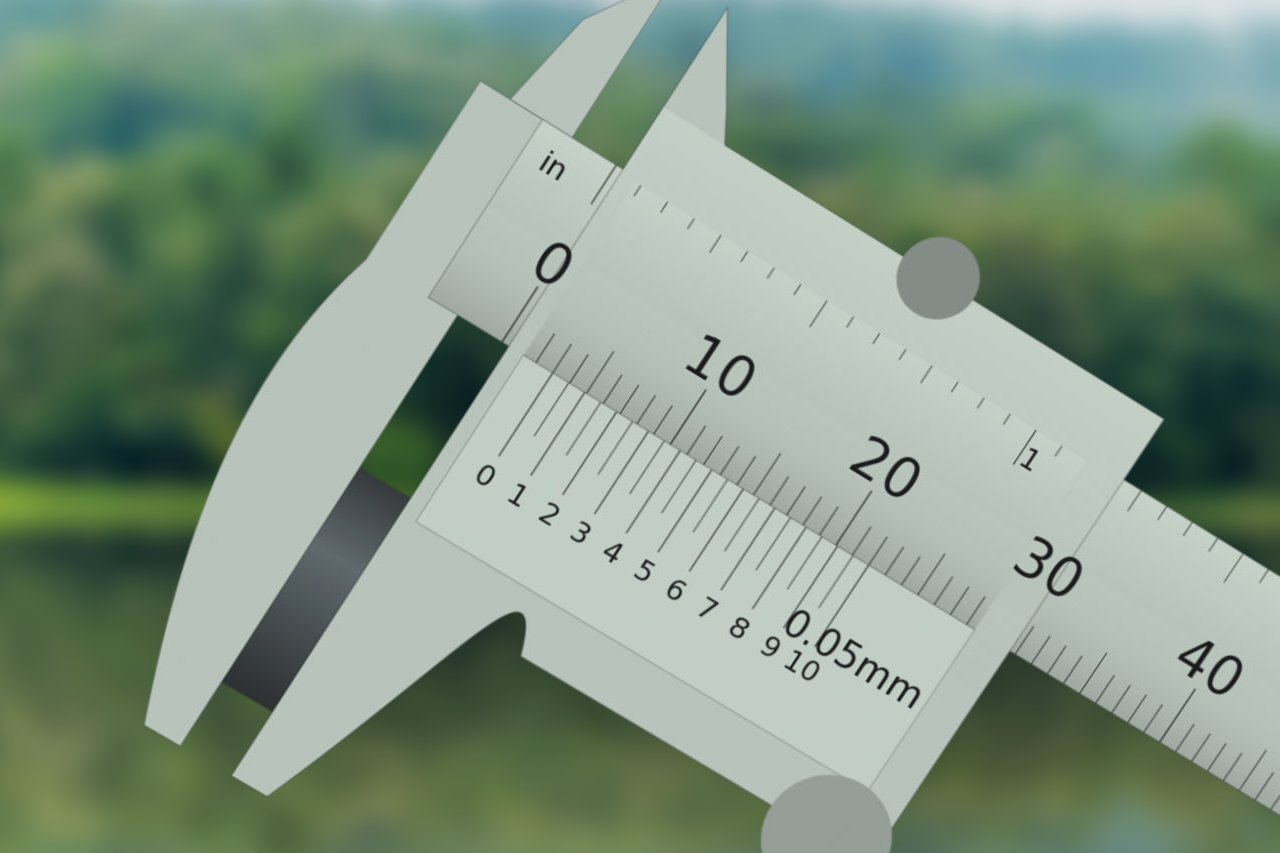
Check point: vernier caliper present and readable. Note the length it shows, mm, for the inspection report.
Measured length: 3.0 mm
